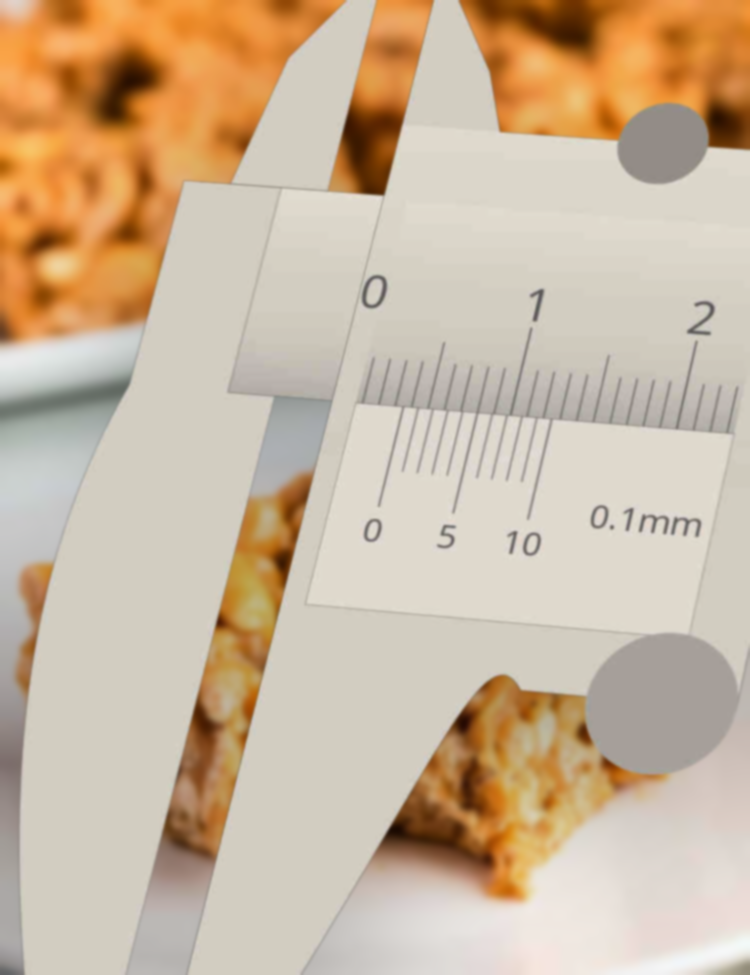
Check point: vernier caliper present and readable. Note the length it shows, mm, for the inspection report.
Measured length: 3.5 mm
